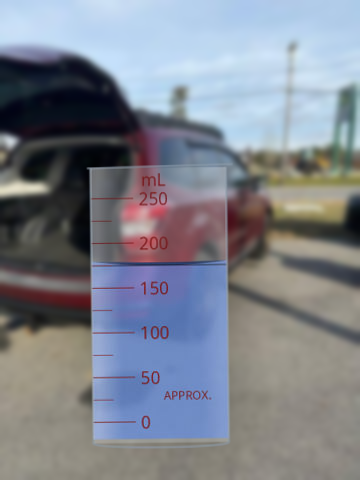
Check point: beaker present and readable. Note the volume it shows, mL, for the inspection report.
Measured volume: 175 mL
